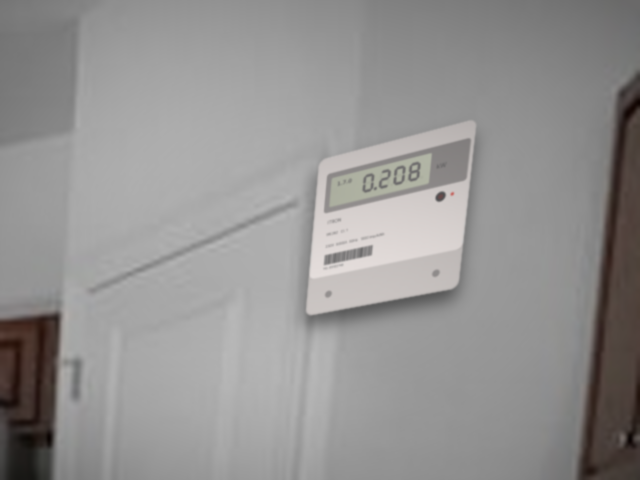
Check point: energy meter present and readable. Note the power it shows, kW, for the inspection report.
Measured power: 0.208 kW
